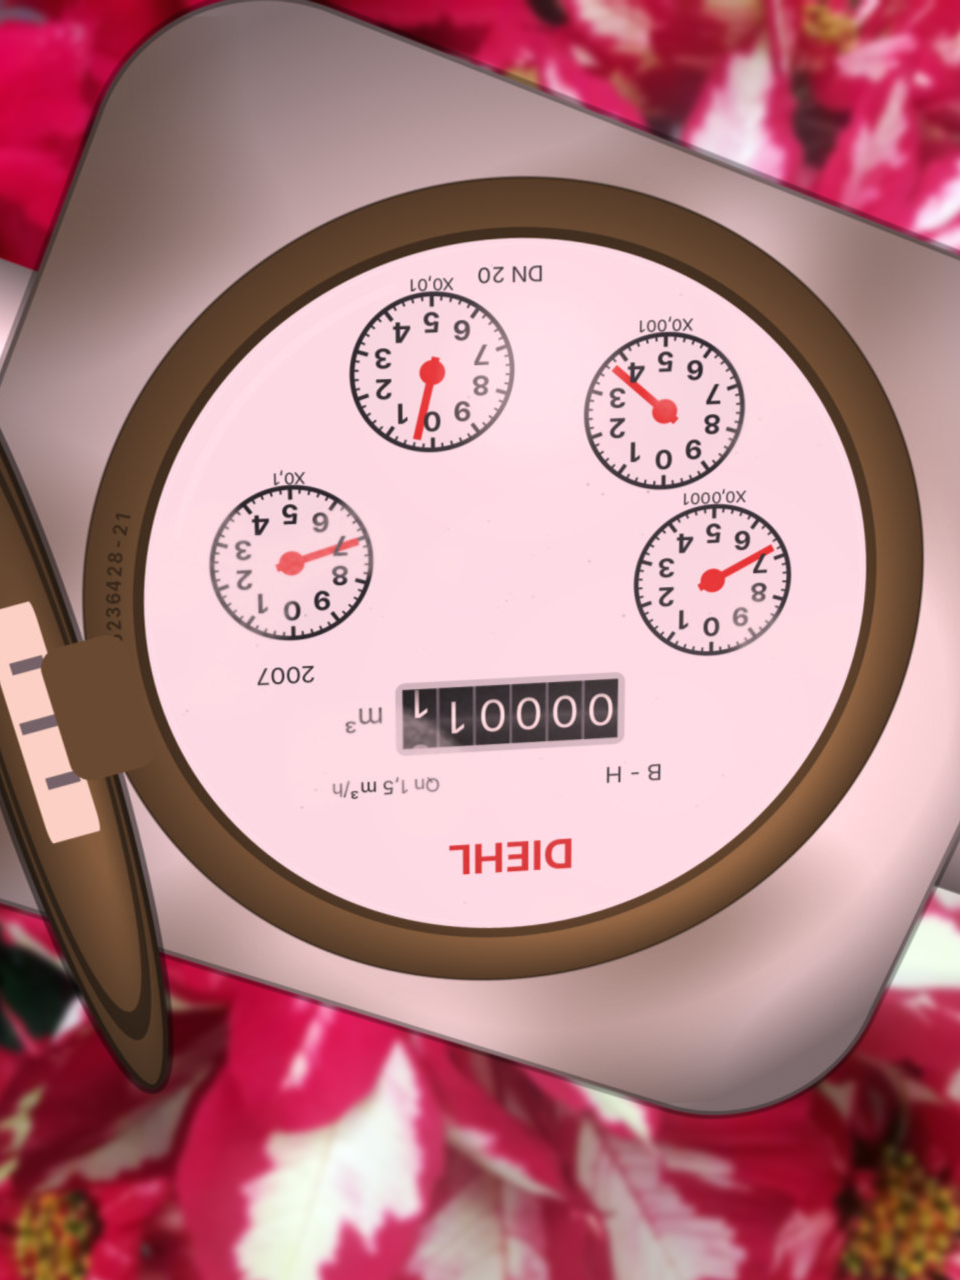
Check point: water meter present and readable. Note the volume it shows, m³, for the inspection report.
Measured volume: 10.7036 m³
